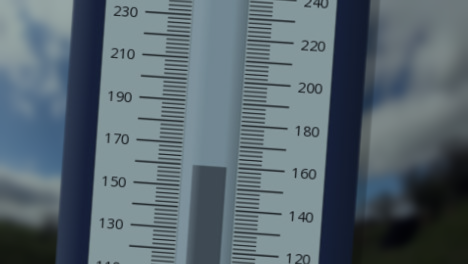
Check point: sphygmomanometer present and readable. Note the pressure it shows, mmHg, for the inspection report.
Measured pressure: 160 mmHg
